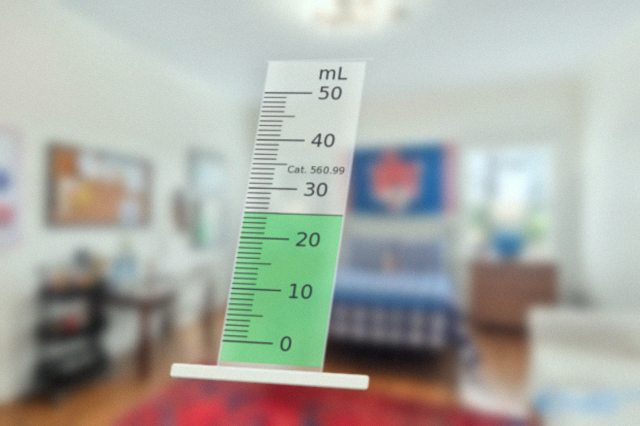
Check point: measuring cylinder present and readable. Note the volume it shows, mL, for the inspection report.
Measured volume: 25 mL
